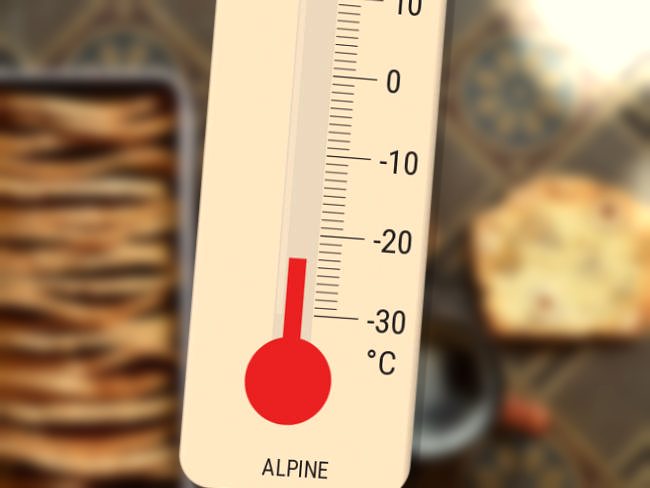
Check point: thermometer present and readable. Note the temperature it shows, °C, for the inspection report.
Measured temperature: -23 °C
